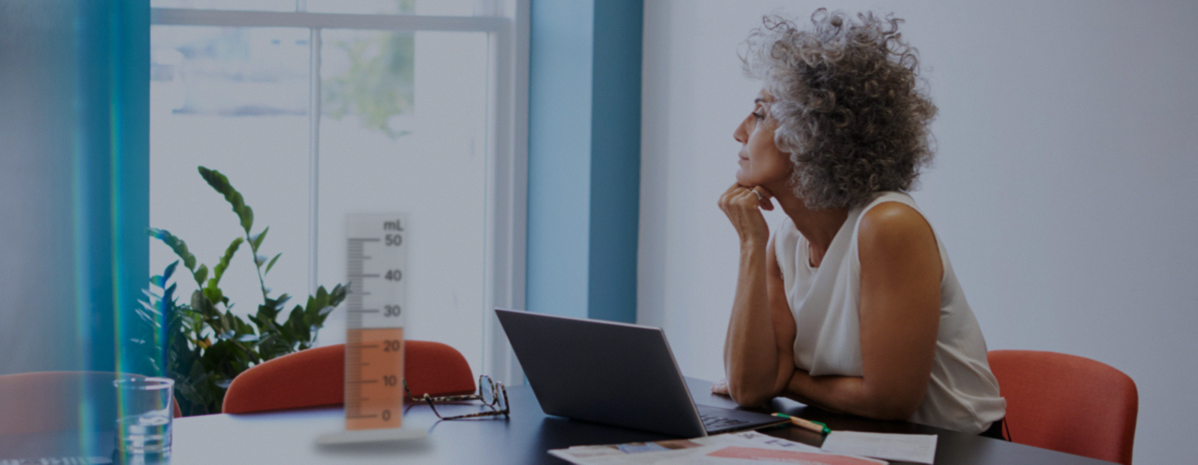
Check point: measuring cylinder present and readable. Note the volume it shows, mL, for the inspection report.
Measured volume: 25 mL
